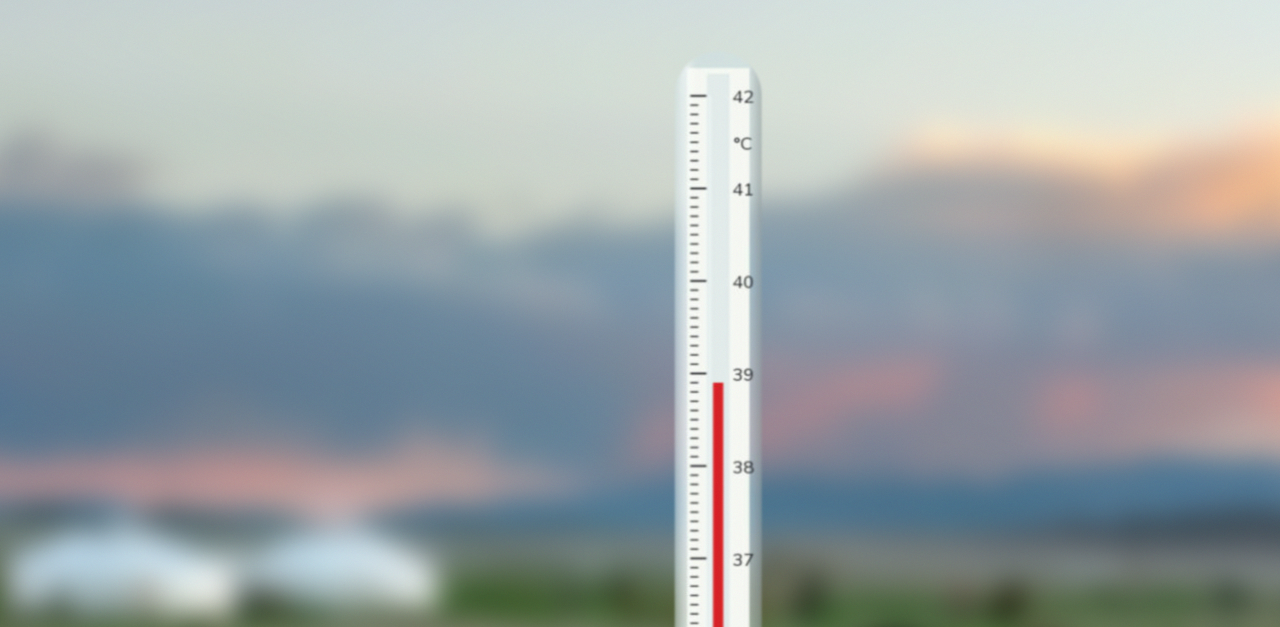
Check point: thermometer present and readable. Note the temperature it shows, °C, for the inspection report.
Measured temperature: 38.9 °C
